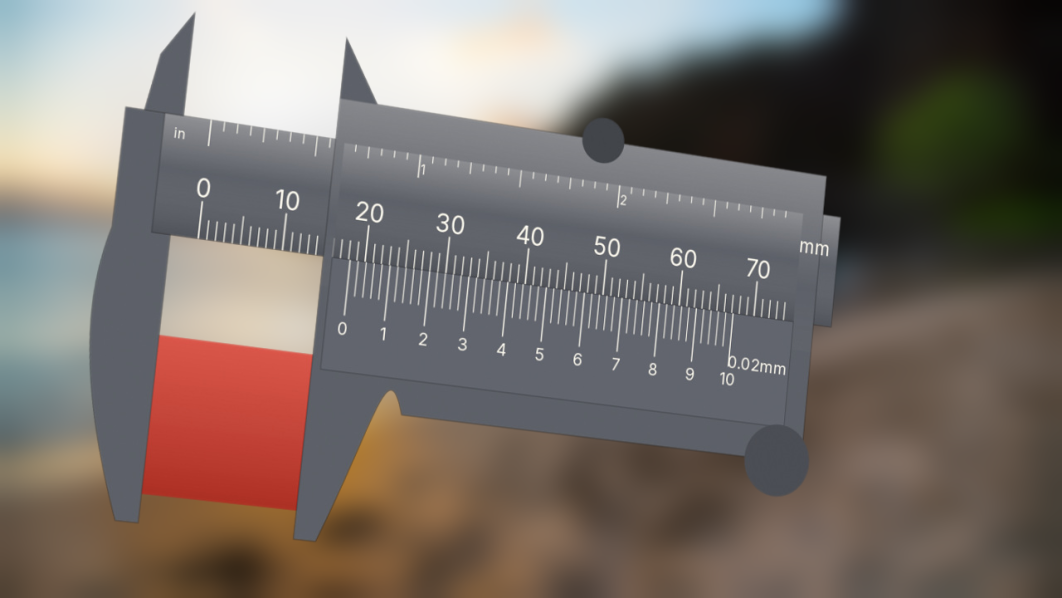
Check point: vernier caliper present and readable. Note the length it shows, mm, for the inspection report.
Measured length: 18.2 mm
